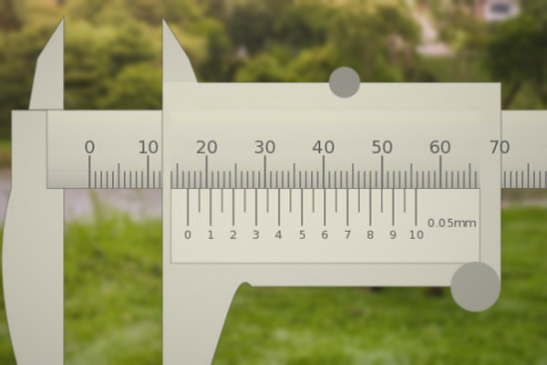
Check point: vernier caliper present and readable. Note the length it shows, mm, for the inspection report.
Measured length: 16.8 mm
